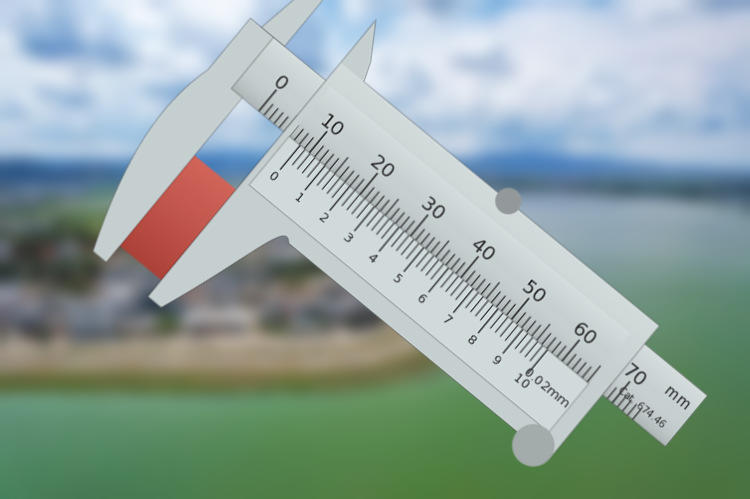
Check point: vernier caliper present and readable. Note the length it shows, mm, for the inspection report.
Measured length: 8.2 mm
